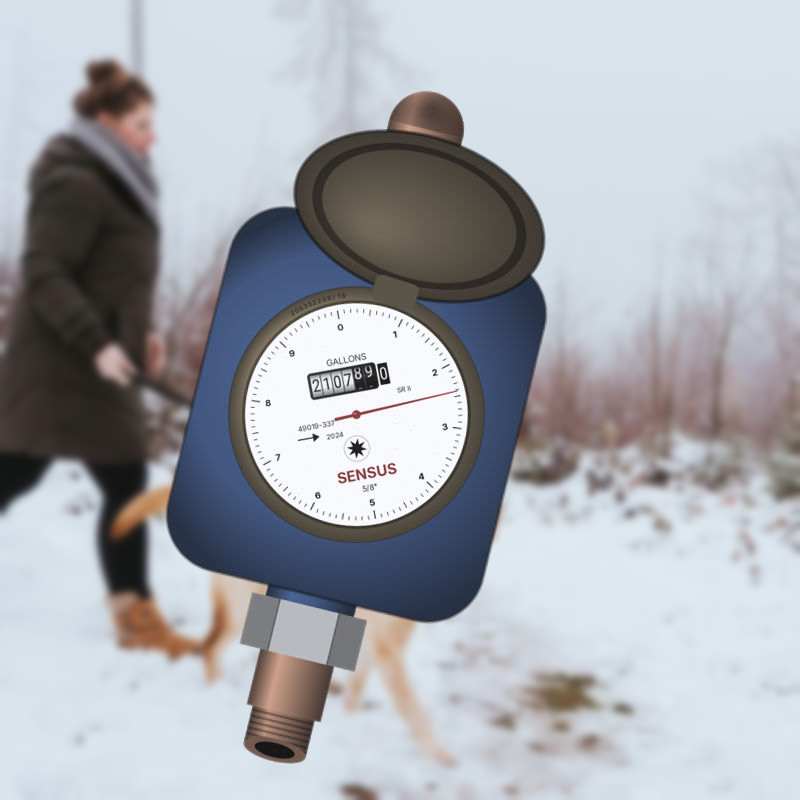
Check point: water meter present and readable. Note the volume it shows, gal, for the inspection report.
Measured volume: 2107892.4 gal
